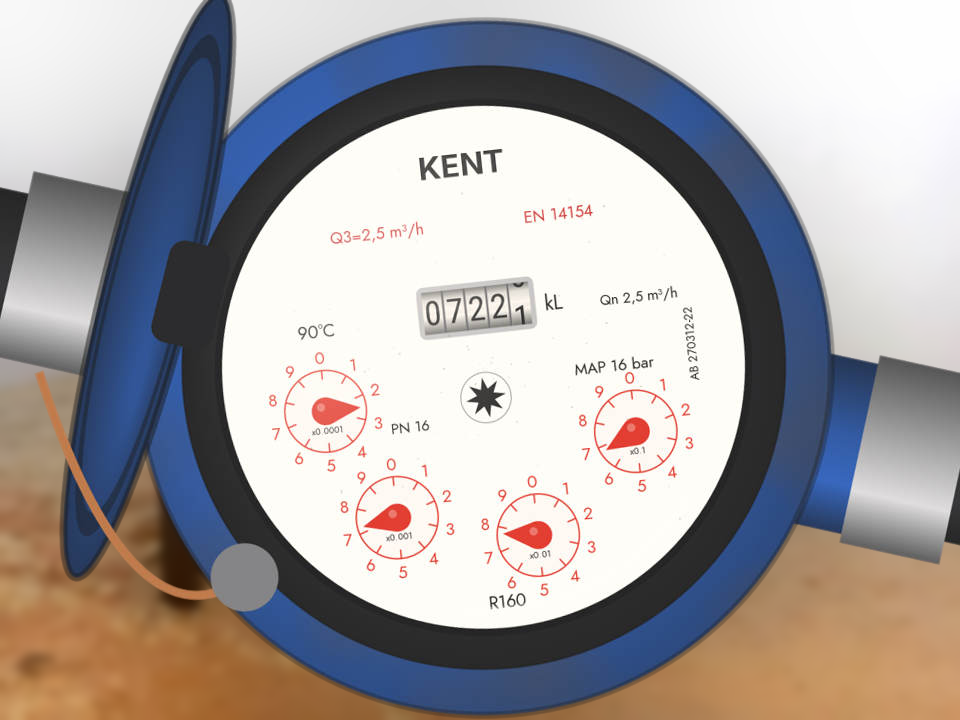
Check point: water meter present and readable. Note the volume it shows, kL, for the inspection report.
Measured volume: 7220.6772 kL
